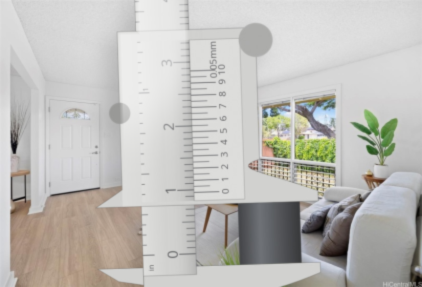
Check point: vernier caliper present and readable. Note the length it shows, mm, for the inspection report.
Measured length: 9.6 mm
